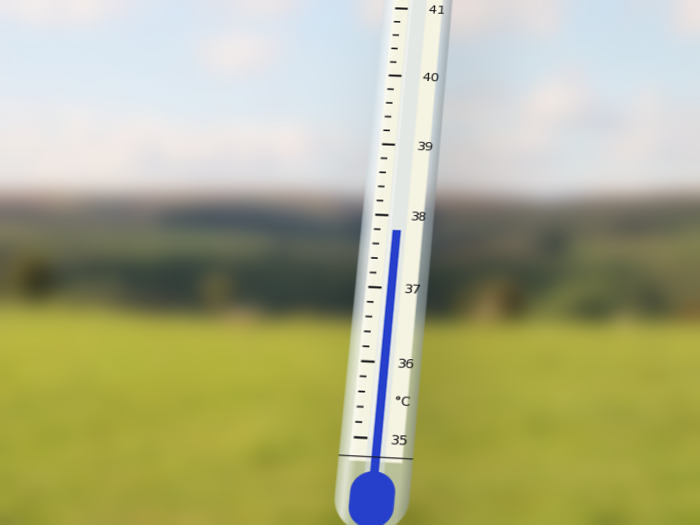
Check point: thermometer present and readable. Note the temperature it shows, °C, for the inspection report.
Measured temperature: 37.8 °C
